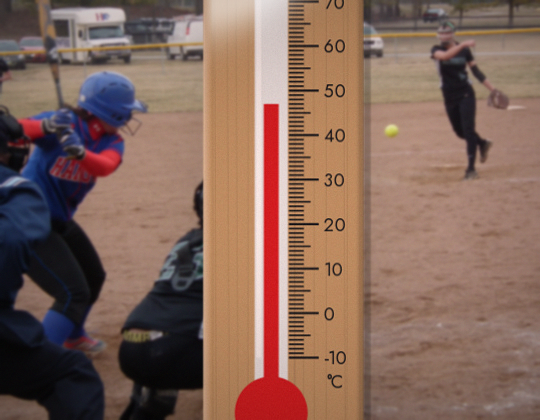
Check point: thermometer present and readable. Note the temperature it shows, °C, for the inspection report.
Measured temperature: 47 °C
